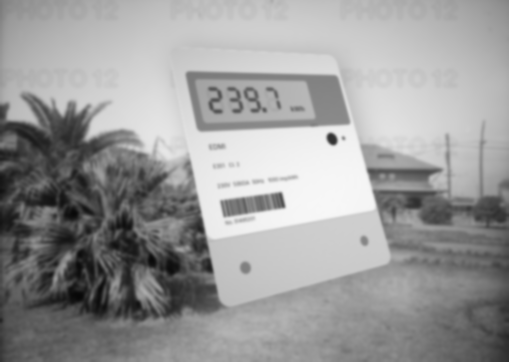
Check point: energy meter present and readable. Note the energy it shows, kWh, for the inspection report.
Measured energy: 239.7 kWh
